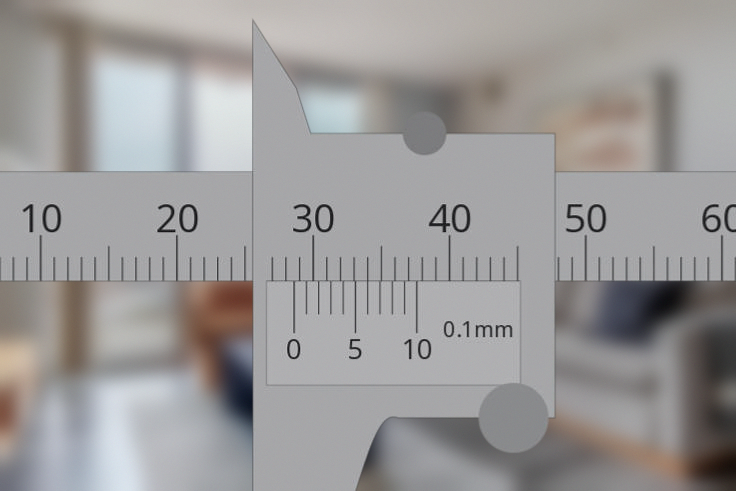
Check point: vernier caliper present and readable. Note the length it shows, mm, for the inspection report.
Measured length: 28.6 mm
